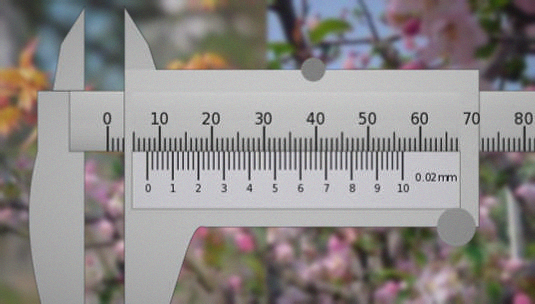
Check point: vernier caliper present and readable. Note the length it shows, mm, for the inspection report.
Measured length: 7.6 mm
